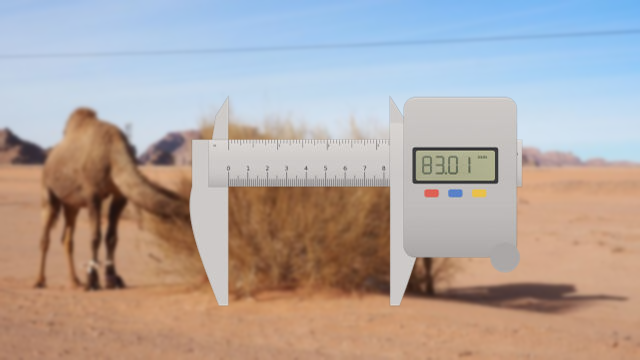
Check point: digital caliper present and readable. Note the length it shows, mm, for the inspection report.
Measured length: 83.01 mm
